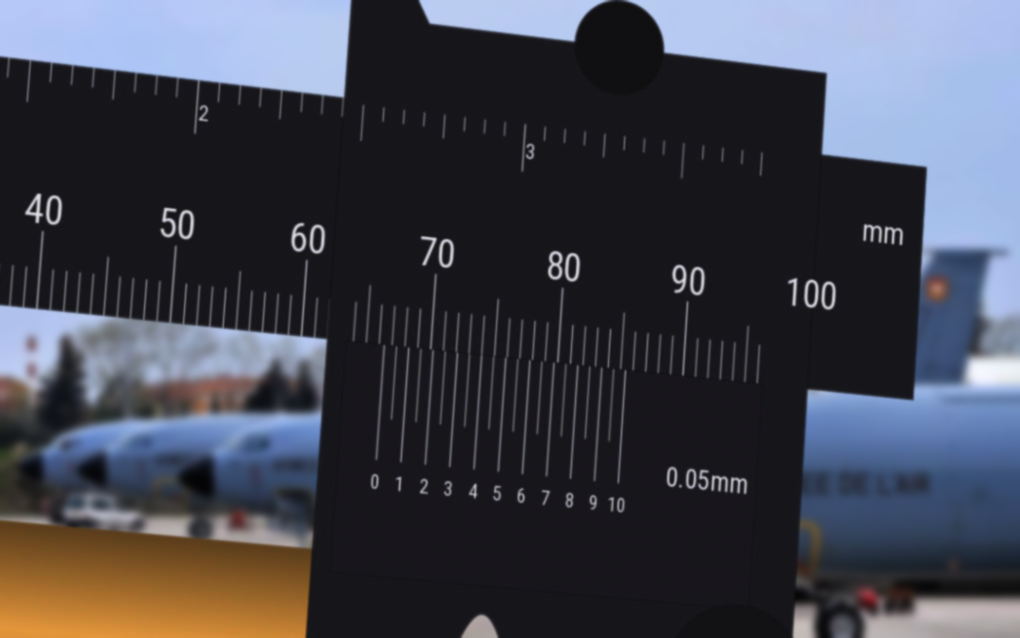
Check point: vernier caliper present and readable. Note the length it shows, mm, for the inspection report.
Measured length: 66.4 mm
